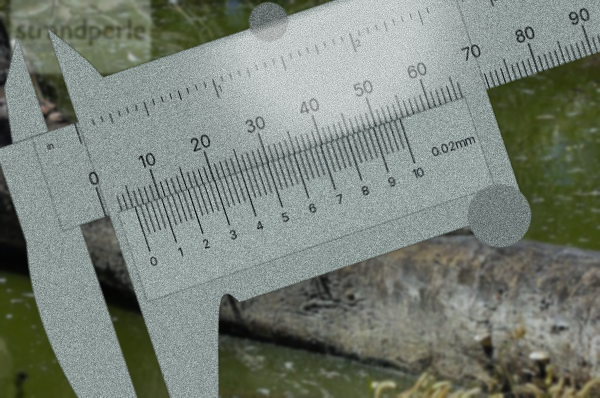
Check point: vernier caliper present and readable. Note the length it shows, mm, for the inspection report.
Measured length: 5.4 mm
